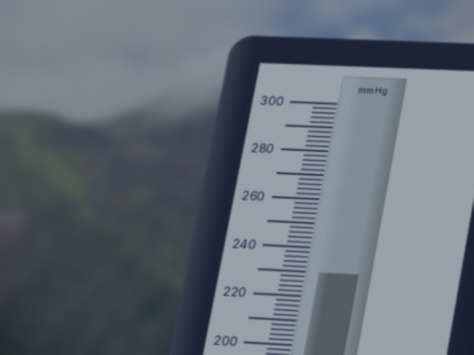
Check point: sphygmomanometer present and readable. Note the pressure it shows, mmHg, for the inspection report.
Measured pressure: 230 mmHg
